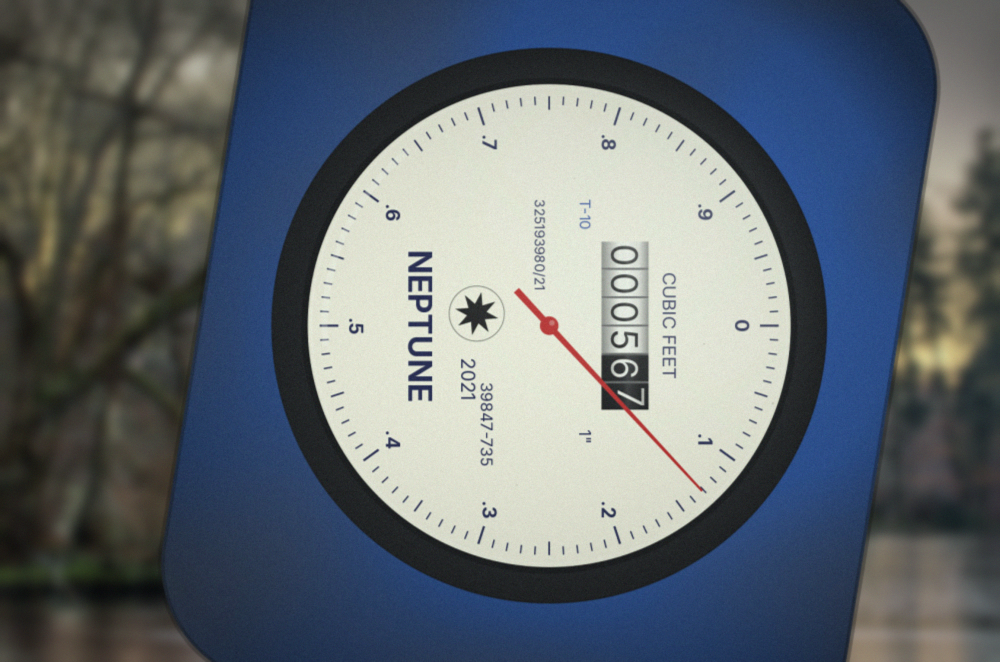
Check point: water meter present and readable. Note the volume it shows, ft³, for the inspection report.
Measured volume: 567.13 ft³
